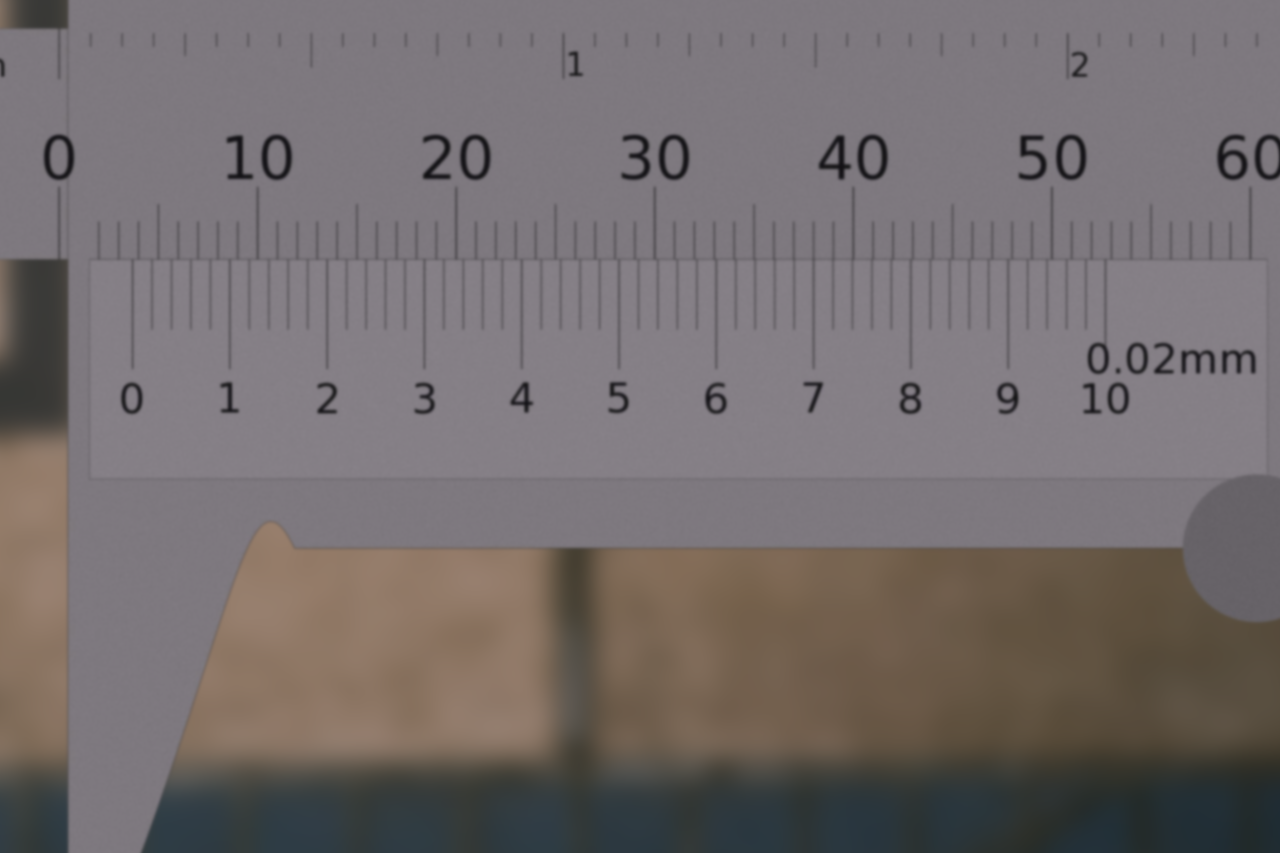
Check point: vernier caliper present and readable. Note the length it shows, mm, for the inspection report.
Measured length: 3.7 mm
